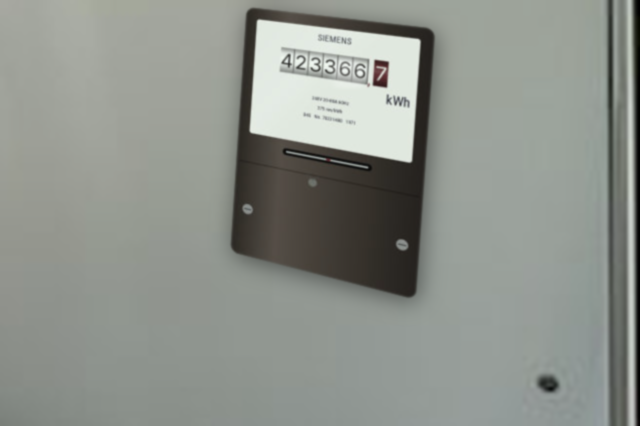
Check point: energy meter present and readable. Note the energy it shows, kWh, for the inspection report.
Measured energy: 423366.7 kWh
